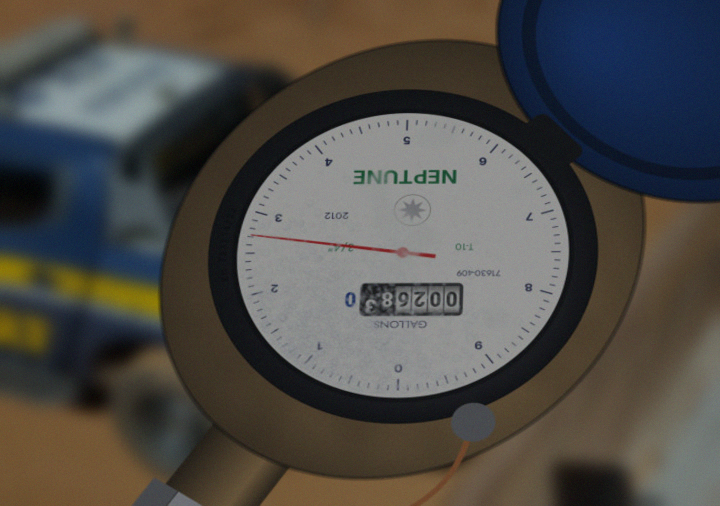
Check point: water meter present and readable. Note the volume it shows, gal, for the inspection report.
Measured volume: 26832.7 gal
